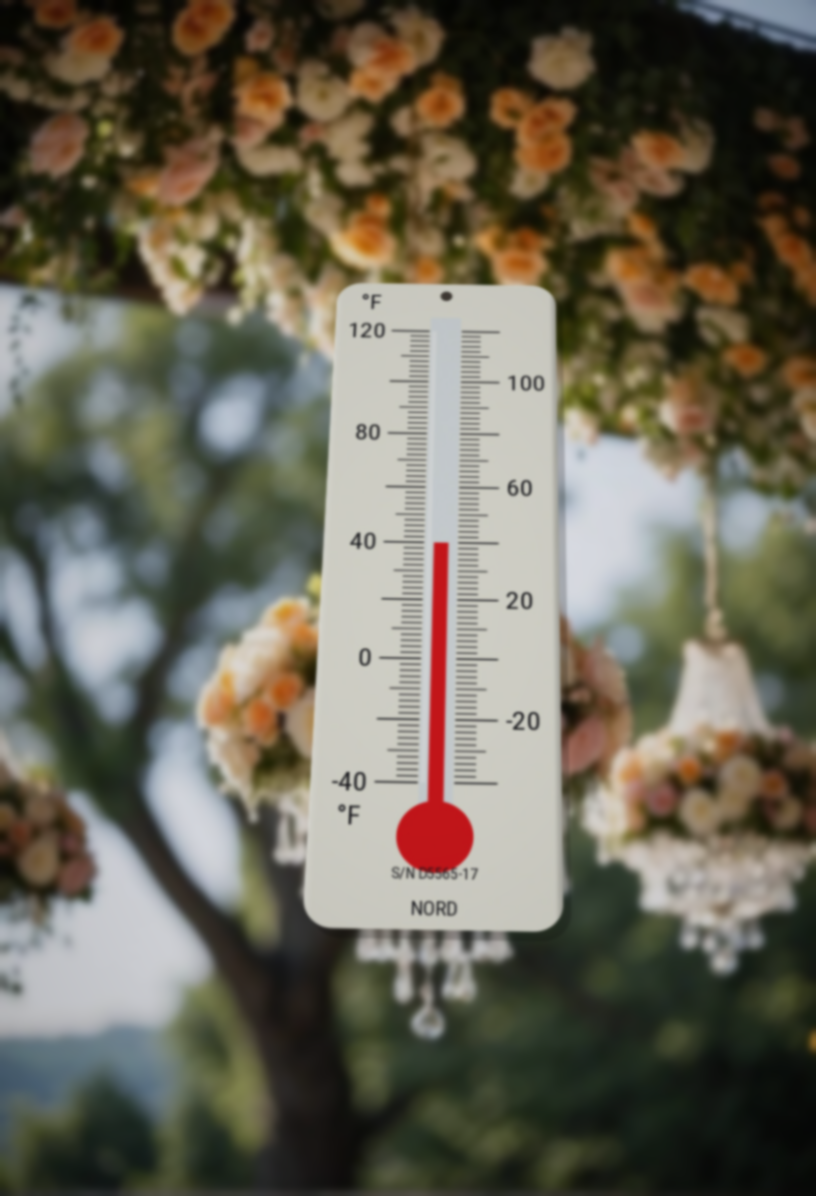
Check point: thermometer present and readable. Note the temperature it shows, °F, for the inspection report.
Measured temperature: 40 °F
